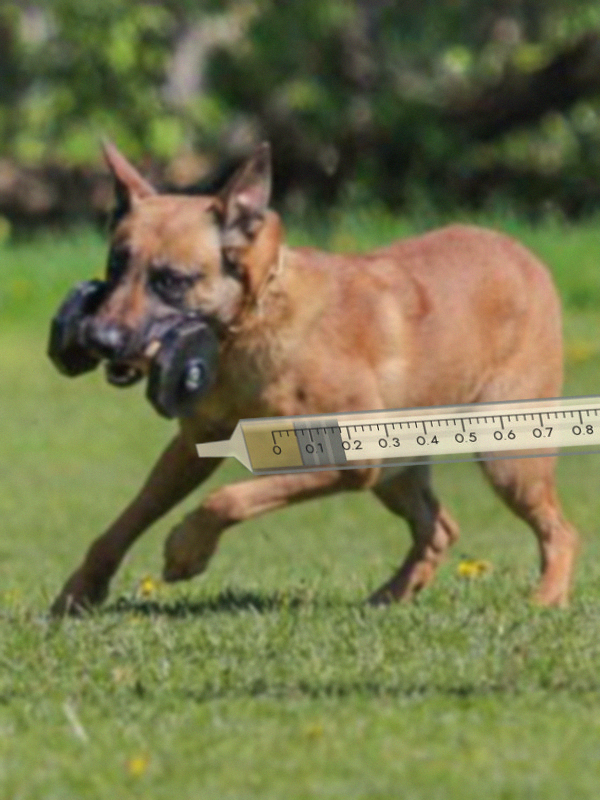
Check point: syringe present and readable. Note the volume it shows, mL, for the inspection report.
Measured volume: 0.06 mL
